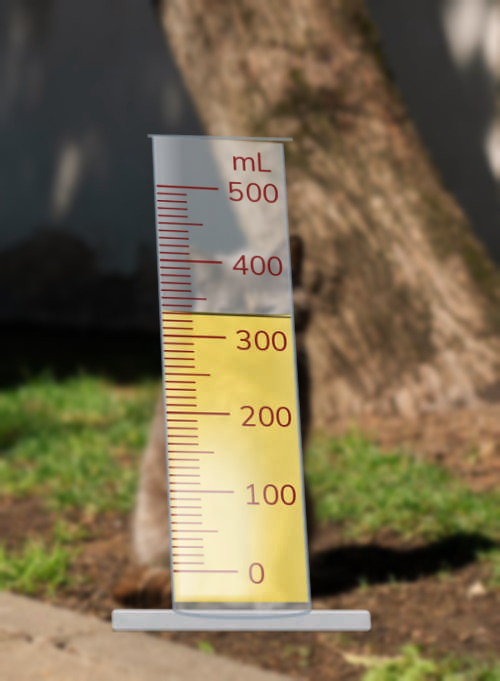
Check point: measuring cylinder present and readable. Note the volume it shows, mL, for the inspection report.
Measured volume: 330 mL
